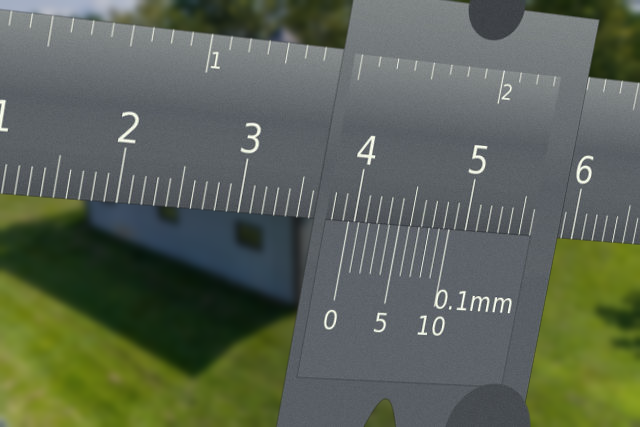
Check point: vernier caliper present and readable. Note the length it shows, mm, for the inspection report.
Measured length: 39.5 mm
